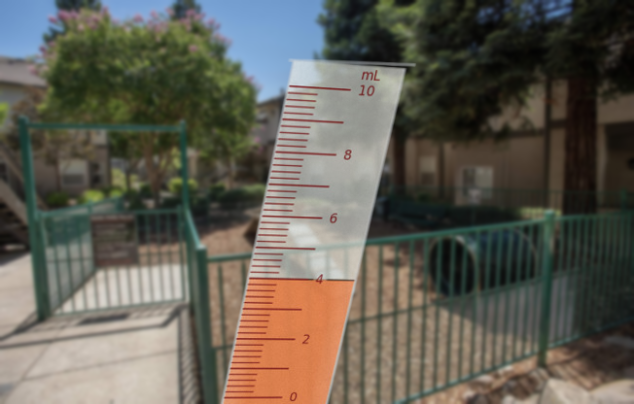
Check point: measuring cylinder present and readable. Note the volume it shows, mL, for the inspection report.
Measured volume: 4 mL
